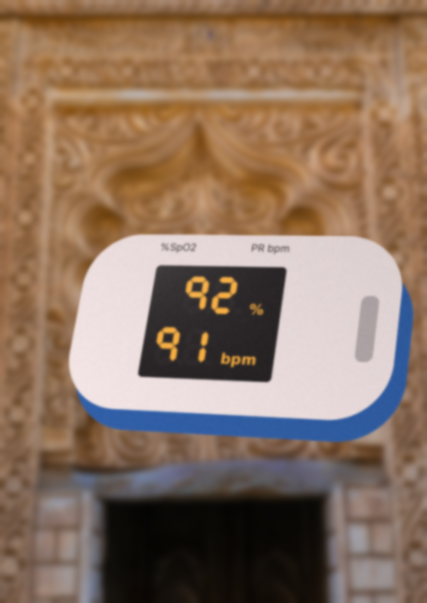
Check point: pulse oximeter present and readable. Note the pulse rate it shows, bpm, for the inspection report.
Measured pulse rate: 91 bpm
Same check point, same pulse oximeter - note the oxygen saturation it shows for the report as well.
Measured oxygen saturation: 92 %
